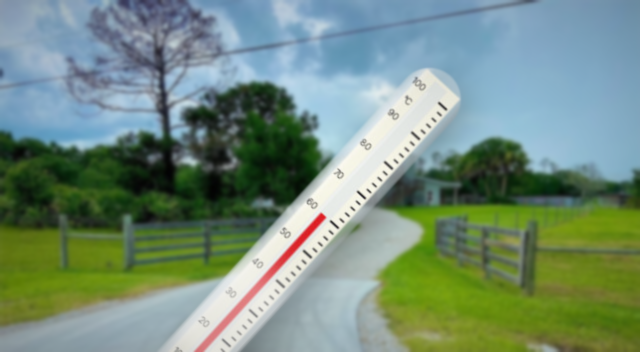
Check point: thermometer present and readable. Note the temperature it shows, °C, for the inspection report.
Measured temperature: 60 °C
